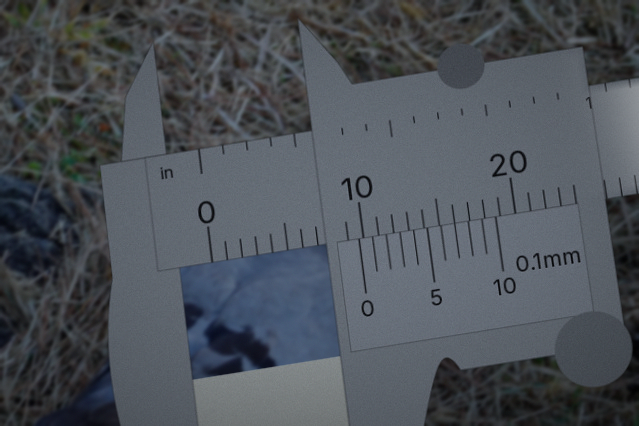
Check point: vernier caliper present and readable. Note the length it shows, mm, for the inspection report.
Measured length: 9.7 mm
